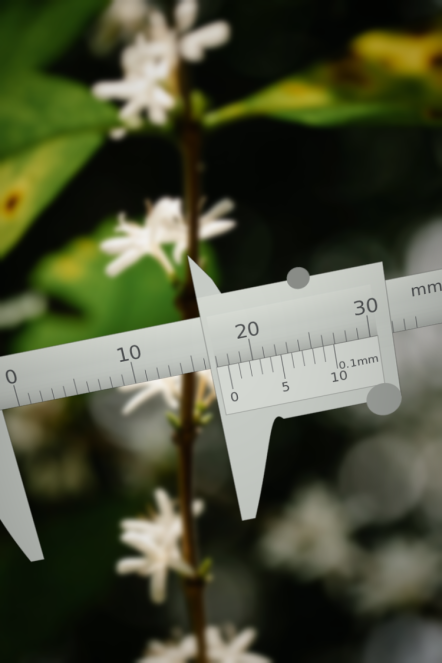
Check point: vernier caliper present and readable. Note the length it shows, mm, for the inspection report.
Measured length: 17.9 mm
